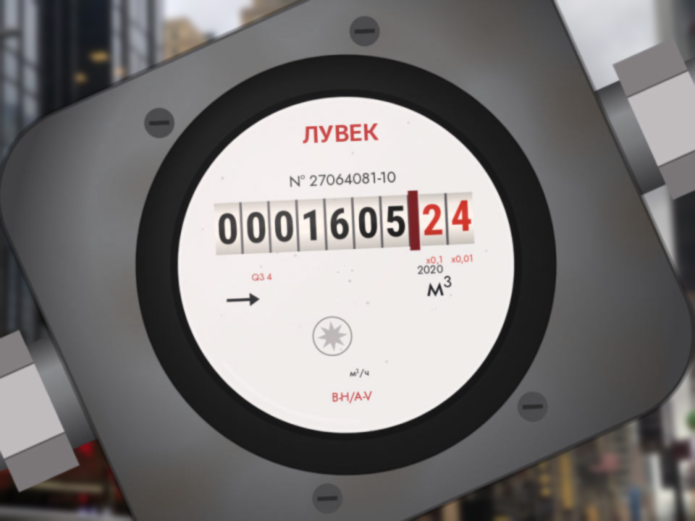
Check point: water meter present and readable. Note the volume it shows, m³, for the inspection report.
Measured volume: 1605.24 m³
